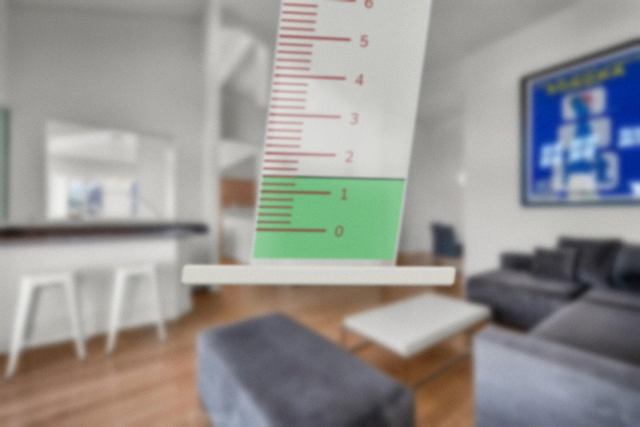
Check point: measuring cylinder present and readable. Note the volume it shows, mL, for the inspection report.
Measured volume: 1.4 mL
